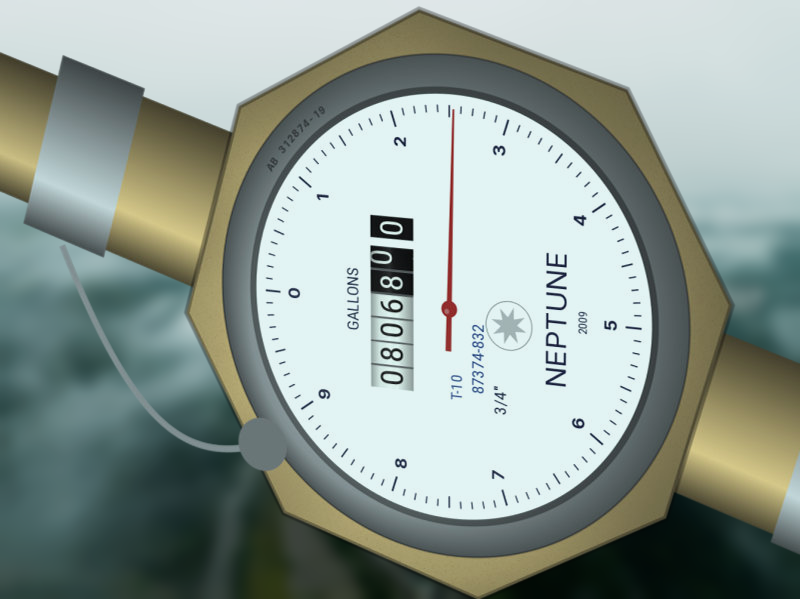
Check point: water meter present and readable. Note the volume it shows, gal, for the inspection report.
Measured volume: 806802.5 gal
